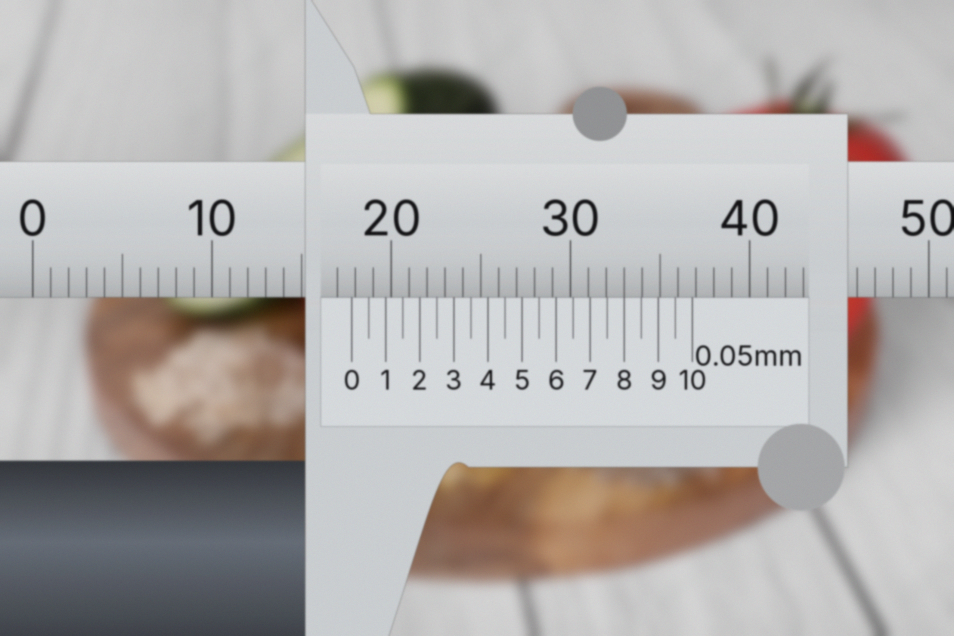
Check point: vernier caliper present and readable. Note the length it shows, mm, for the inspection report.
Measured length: 17.8 mm
